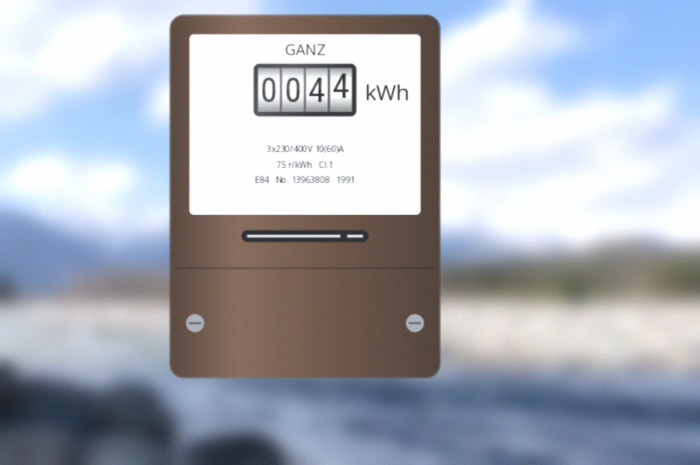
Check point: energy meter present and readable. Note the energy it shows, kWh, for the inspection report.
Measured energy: 44 kWh
